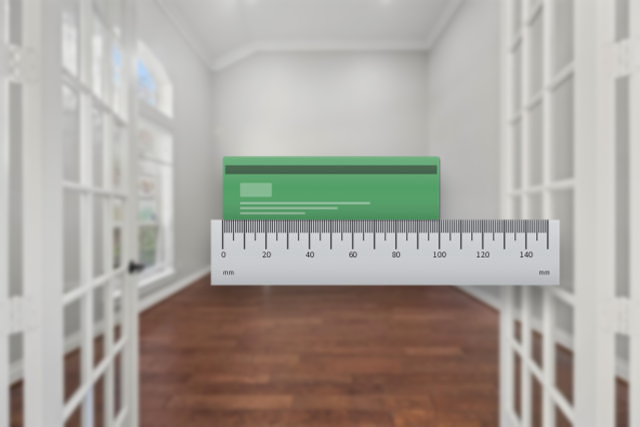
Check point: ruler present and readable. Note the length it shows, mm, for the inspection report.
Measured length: 100 mm
